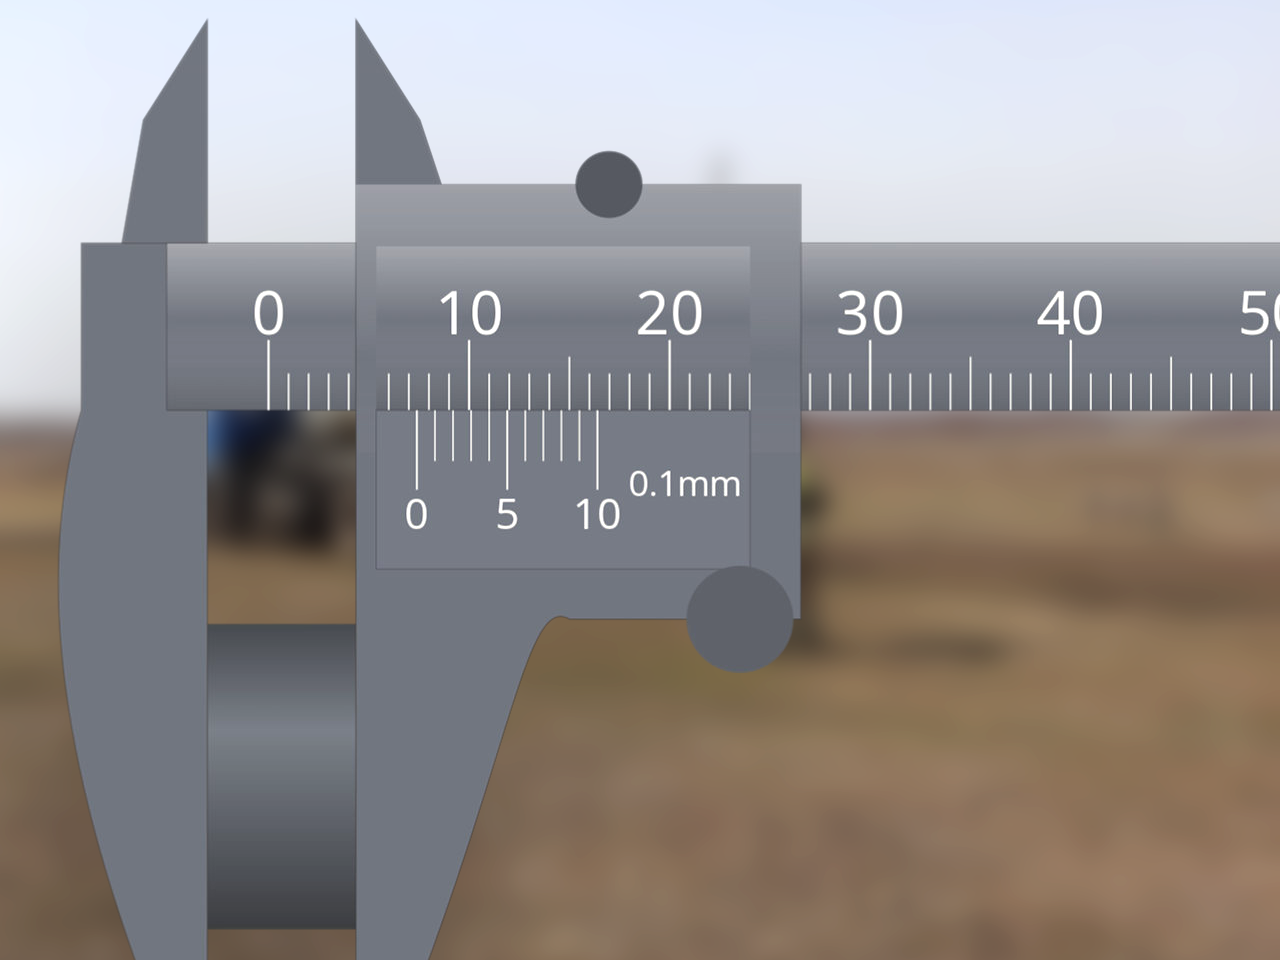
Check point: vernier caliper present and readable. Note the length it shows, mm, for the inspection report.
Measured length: 7.4 mm
